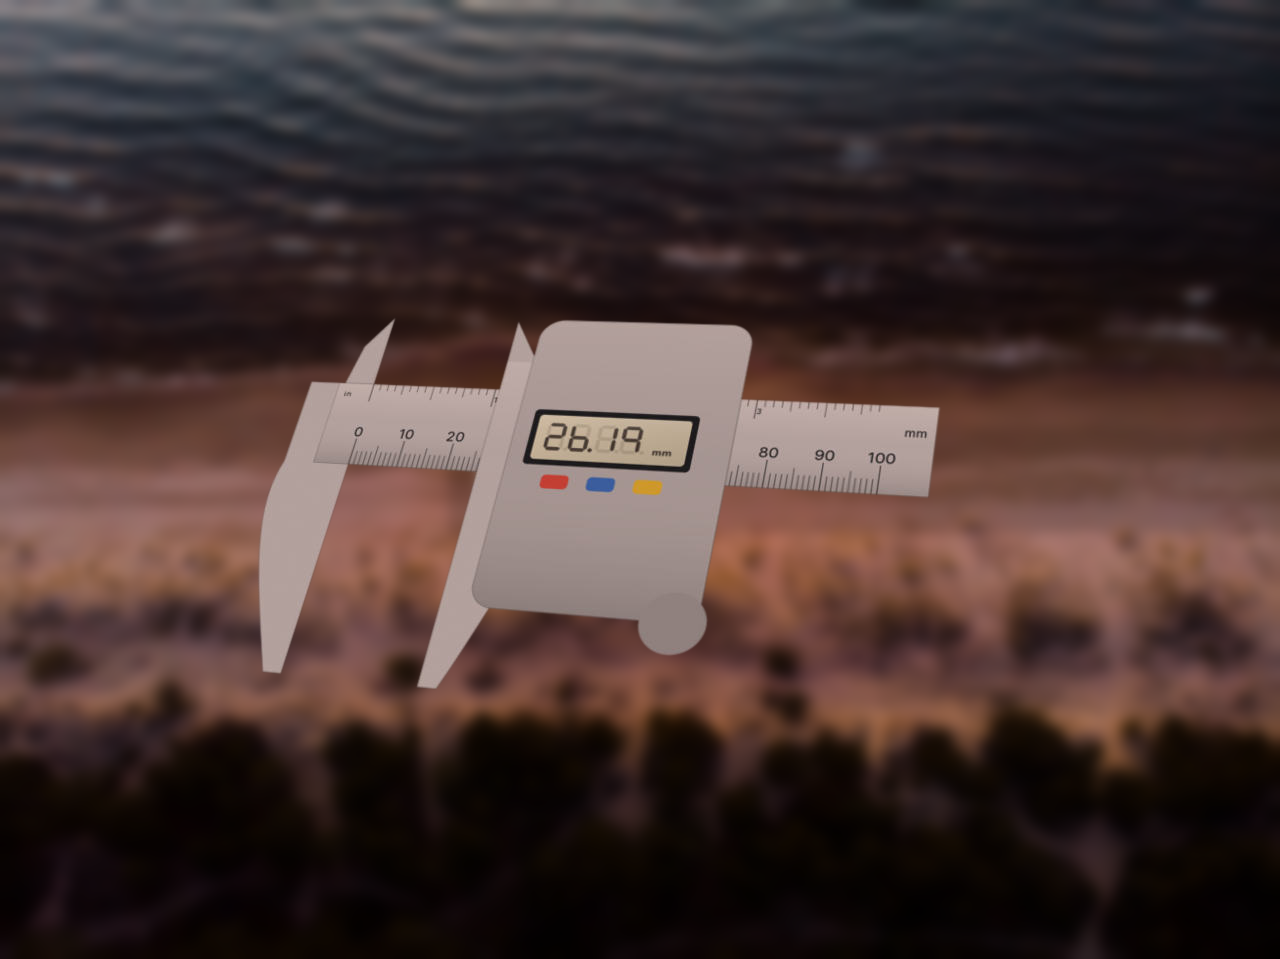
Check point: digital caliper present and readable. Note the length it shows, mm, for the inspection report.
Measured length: 26.19 mm
